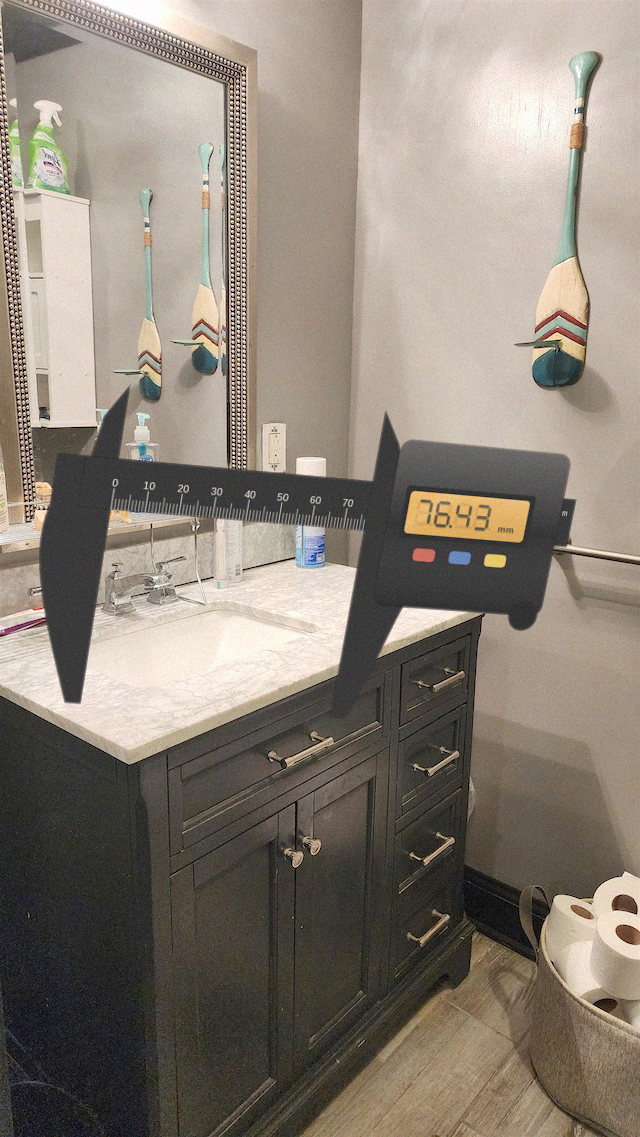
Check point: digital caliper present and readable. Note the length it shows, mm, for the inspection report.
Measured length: 76.43 mm
